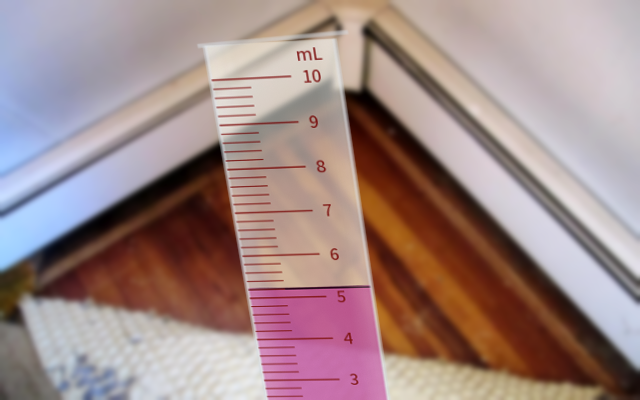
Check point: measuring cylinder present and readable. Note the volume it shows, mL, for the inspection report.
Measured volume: 5.2 mL
